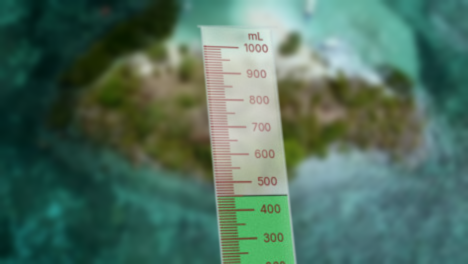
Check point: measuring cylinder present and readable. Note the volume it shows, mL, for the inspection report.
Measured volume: 450 mL
